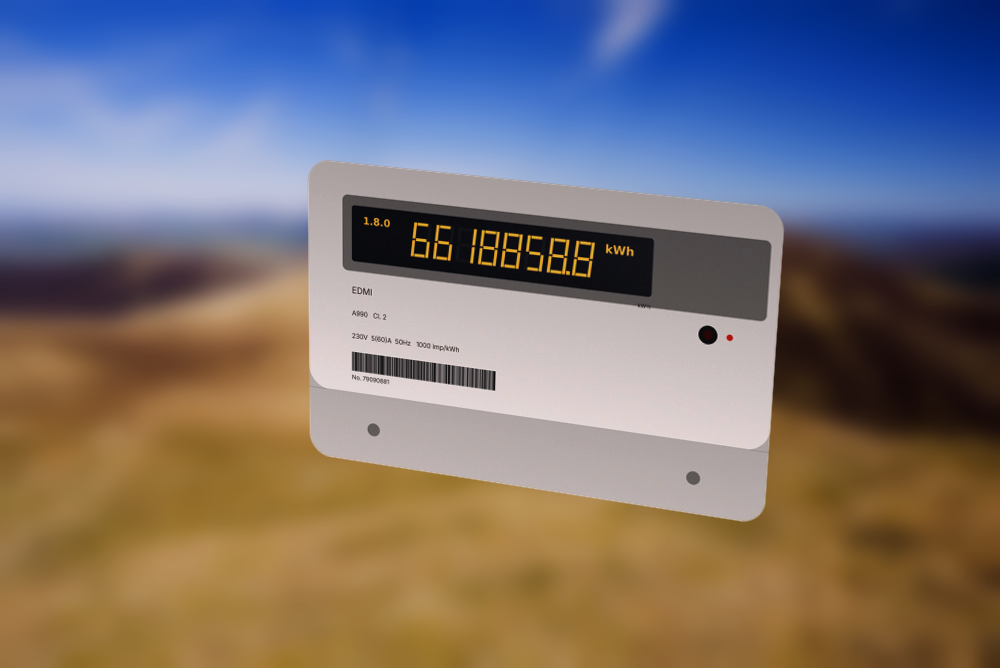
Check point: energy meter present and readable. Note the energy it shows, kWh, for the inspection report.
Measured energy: 6618858.8 kWh
